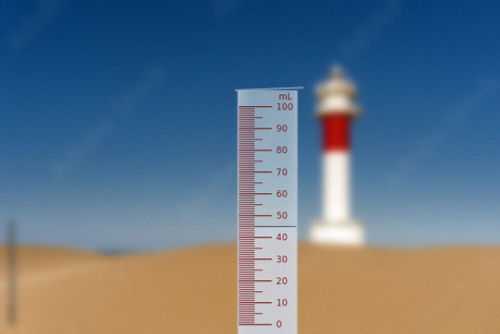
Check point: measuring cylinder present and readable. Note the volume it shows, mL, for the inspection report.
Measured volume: 45 mL
